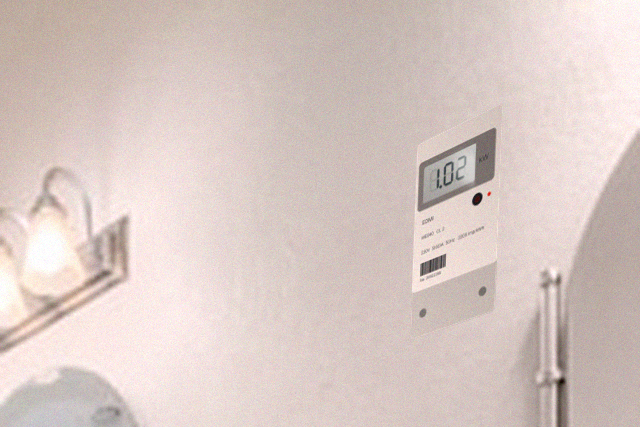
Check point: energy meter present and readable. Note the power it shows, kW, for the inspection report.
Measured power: 1.02 kW
